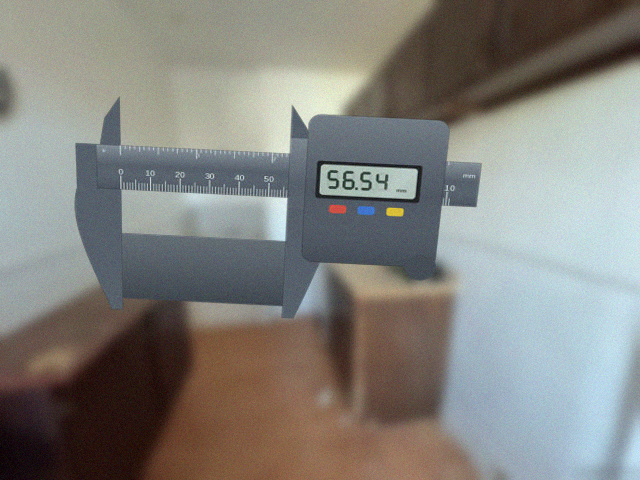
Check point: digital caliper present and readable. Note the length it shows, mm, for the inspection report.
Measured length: 56.54 mm
